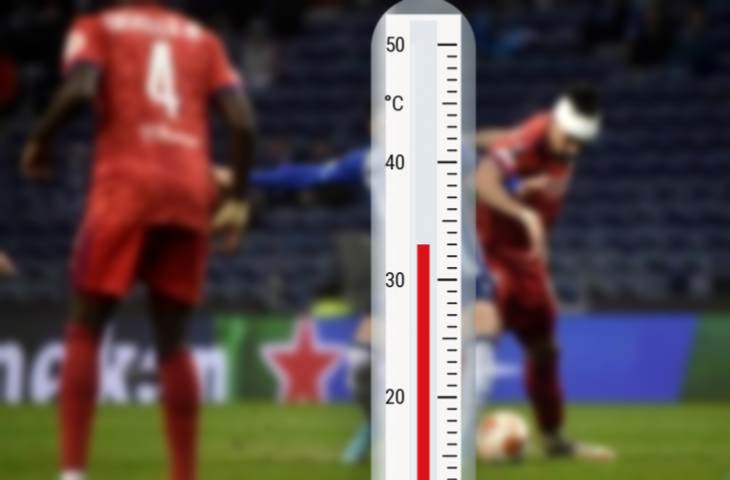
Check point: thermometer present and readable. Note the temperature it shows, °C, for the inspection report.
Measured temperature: 33 °C
